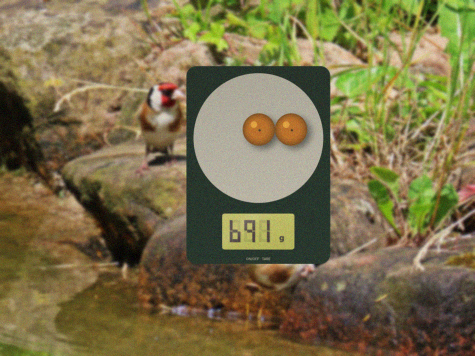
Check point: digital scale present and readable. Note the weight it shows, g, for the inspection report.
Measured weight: 691 g
